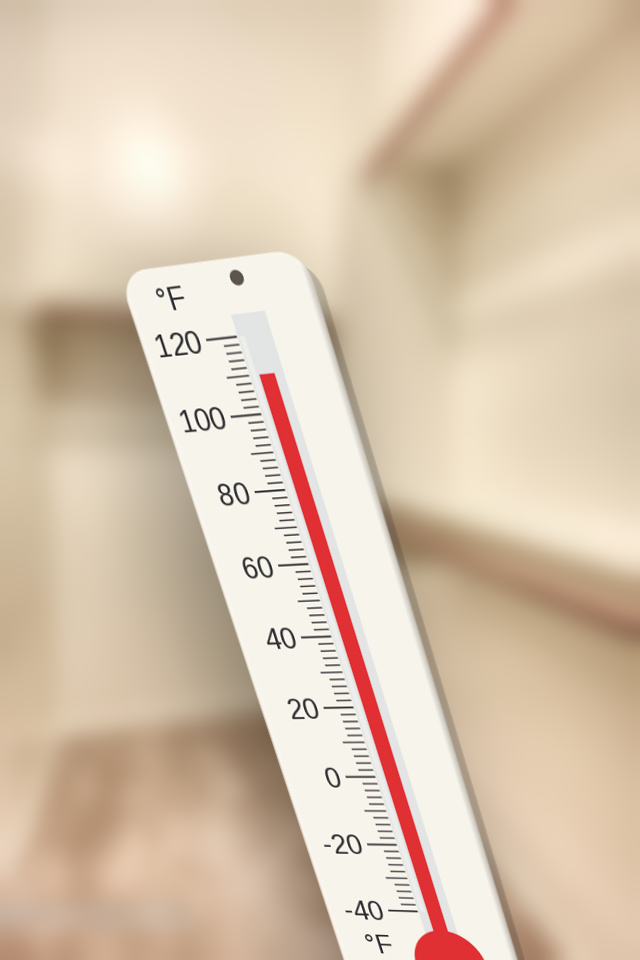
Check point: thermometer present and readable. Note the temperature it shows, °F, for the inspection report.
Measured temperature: 110 °F
